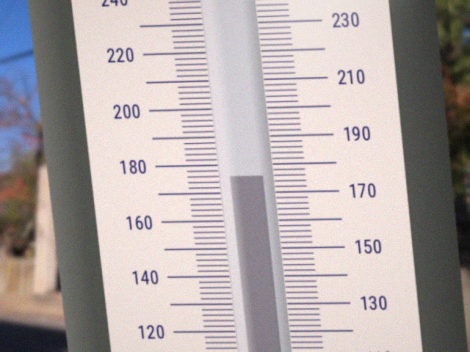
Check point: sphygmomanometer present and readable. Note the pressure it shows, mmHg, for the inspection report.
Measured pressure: 176 mmHg
